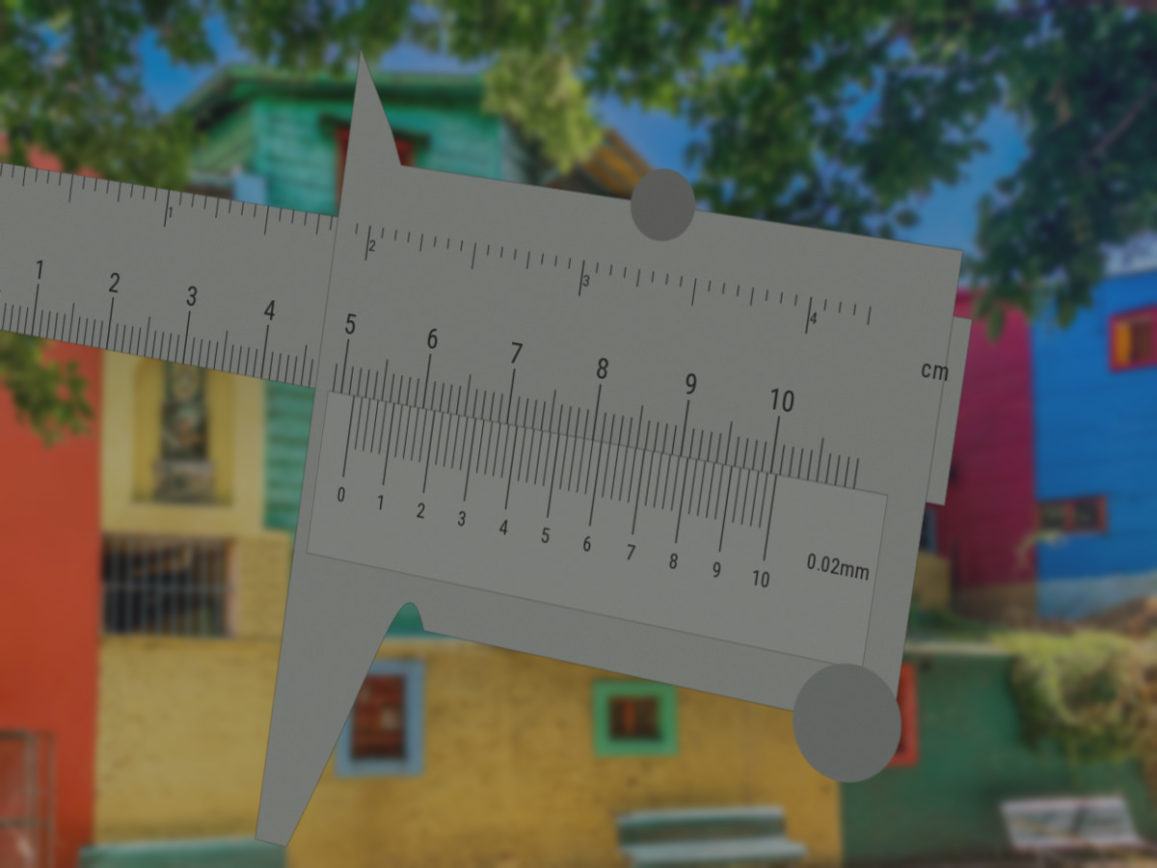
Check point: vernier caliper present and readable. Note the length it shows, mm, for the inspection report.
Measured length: 51.6 mm
